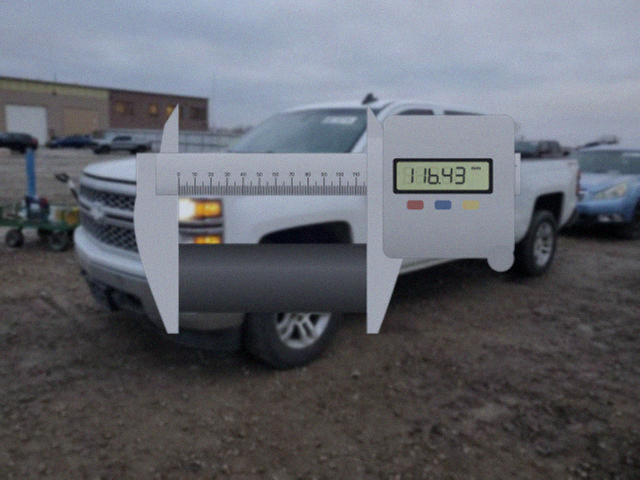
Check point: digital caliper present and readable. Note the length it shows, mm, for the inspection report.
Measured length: 116.43 mm
